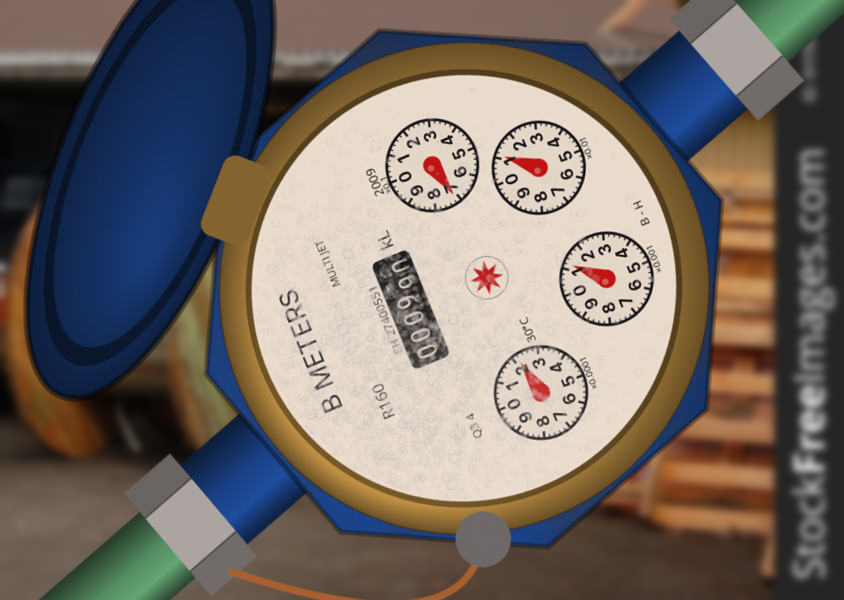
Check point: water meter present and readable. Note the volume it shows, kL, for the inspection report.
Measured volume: 989.7112 kL
